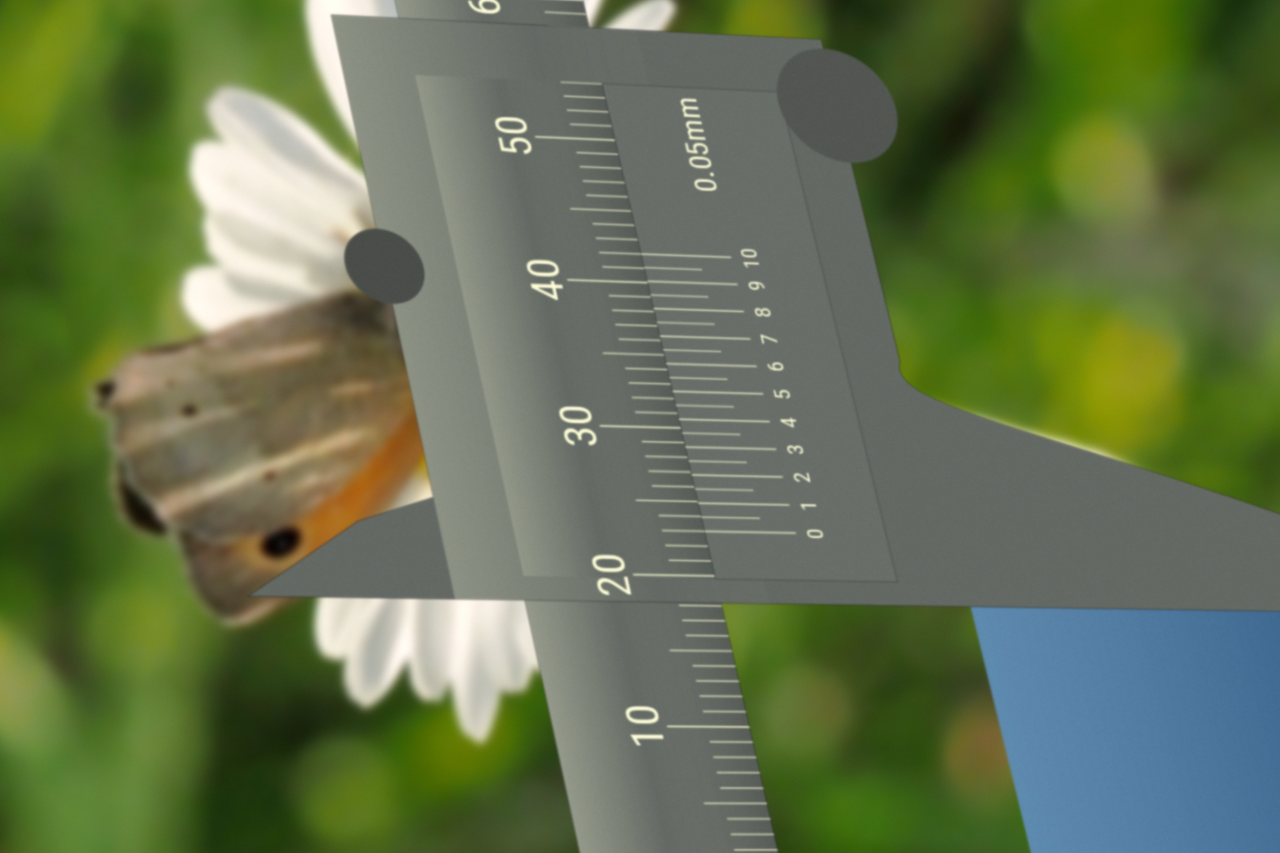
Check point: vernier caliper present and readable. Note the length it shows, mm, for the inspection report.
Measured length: 23.0 mm
